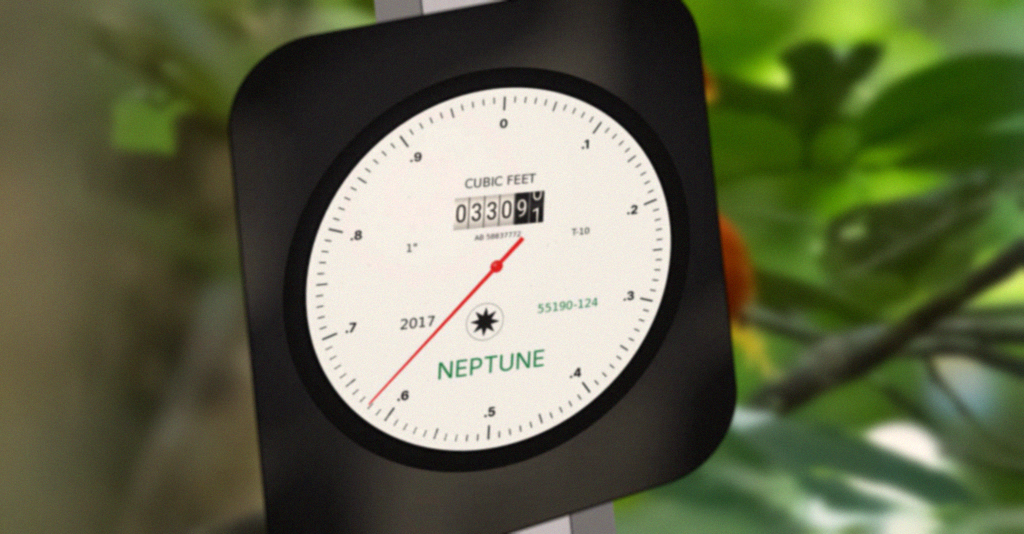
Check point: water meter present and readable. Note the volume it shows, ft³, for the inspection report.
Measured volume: 33090.62 ft³
